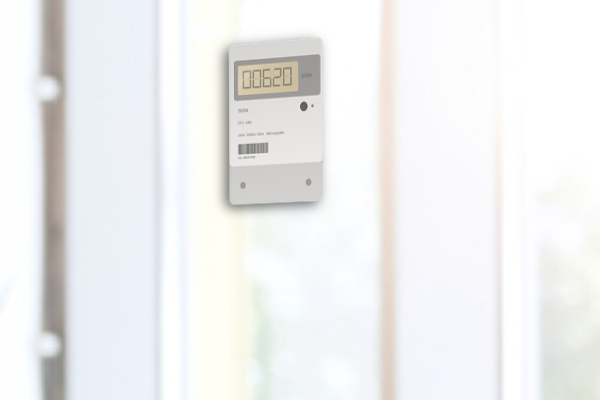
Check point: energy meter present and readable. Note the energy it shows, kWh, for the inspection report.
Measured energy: 620 kWh
